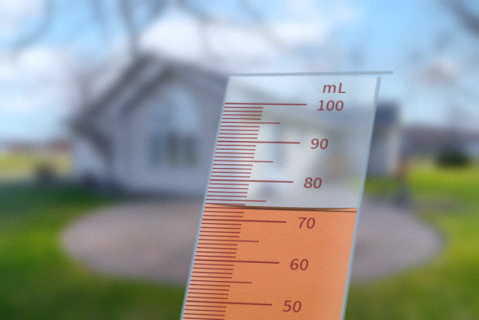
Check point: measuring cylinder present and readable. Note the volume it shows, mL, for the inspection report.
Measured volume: 73 mL
